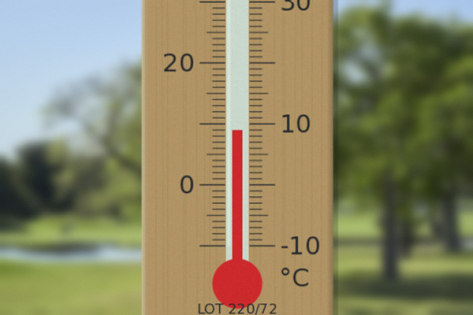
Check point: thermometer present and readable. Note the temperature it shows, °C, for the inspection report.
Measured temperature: 9 °C
